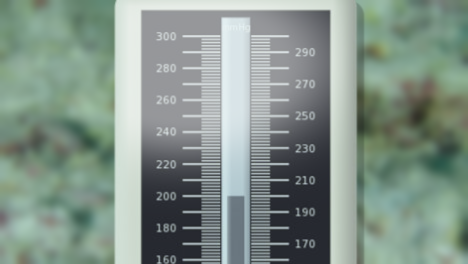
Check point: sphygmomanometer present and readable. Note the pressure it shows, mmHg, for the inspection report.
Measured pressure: 200 mmHg
